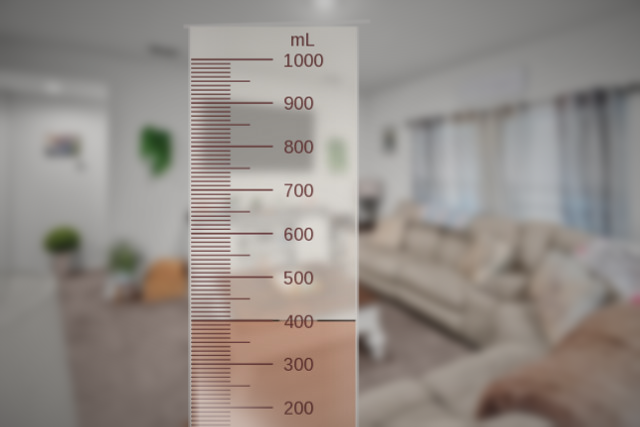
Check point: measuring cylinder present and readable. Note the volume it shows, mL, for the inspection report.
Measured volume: 400 mL
